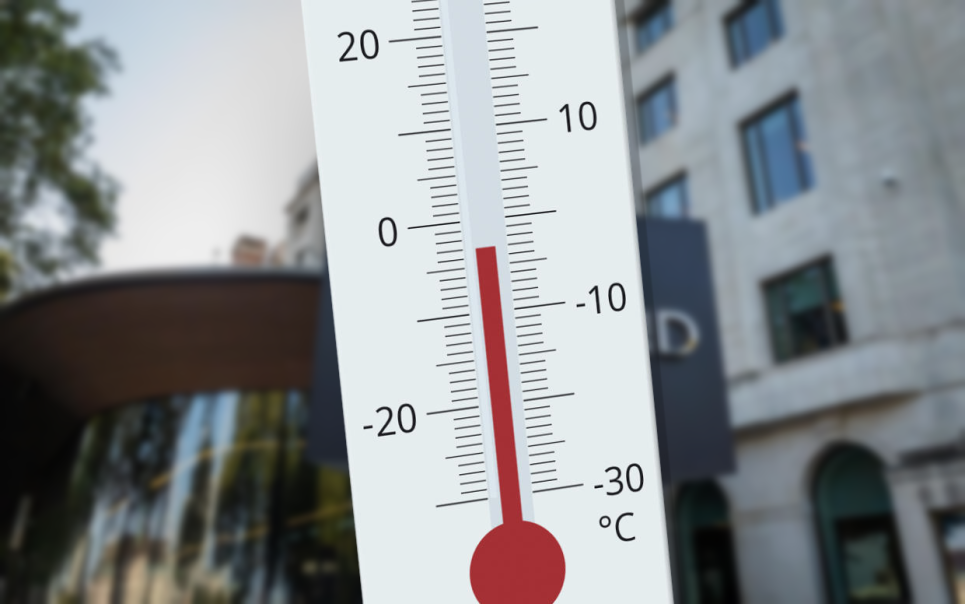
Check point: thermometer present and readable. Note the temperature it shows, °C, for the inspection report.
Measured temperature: -3 °C
